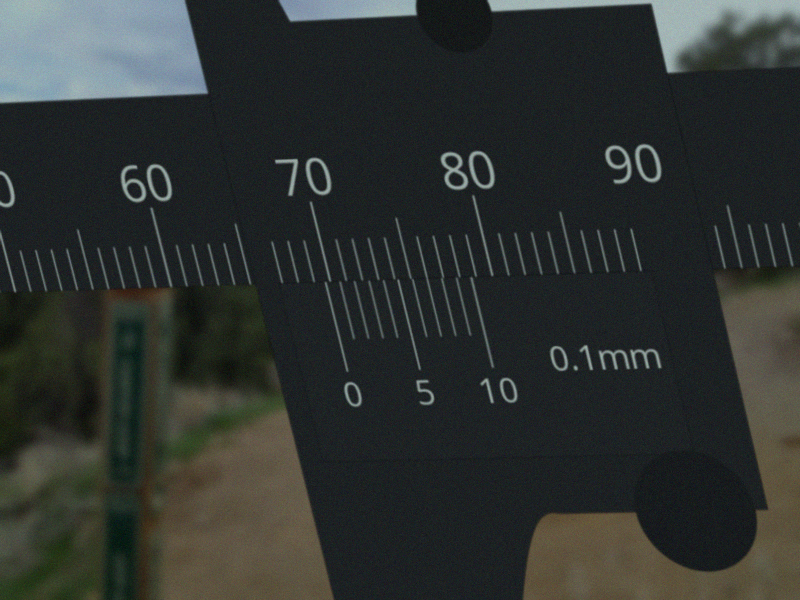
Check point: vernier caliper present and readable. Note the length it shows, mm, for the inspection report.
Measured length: 69.7 mm
